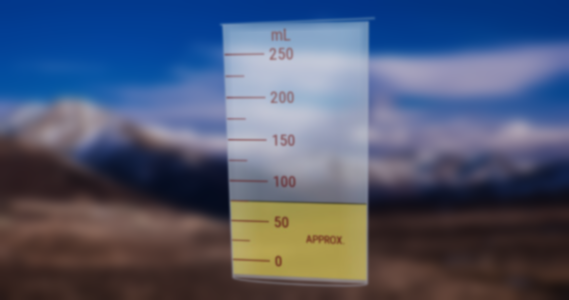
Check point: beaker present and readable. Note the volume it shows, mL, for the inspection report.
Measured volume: 75 mL
